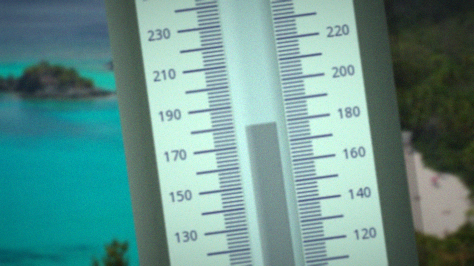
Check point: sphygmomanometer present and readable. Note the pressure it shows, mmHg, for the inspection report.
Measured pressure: 180 mmHg
